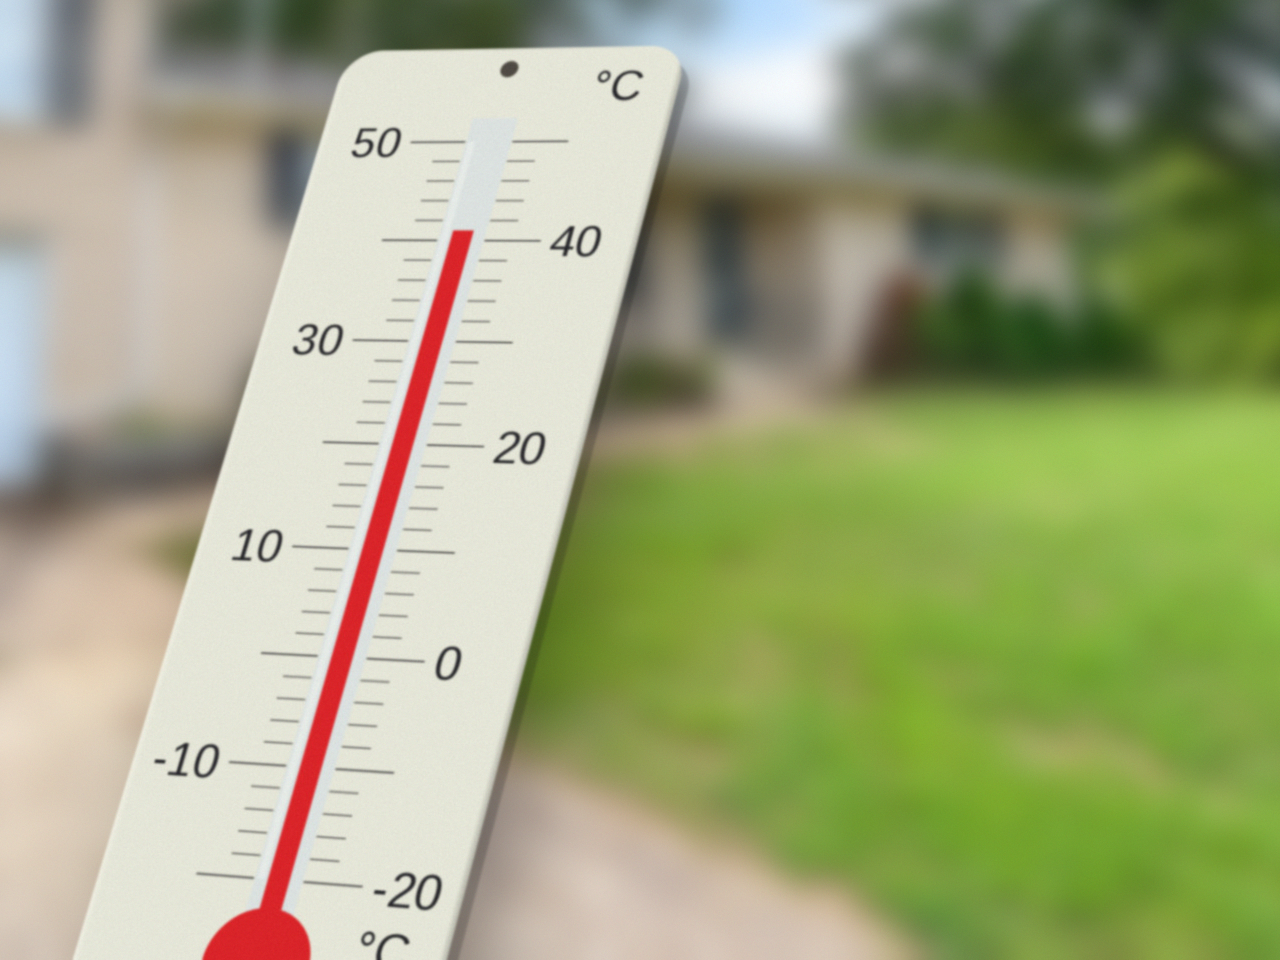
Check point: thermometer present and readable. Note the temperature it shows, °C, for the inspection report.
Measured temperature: 41 °C
